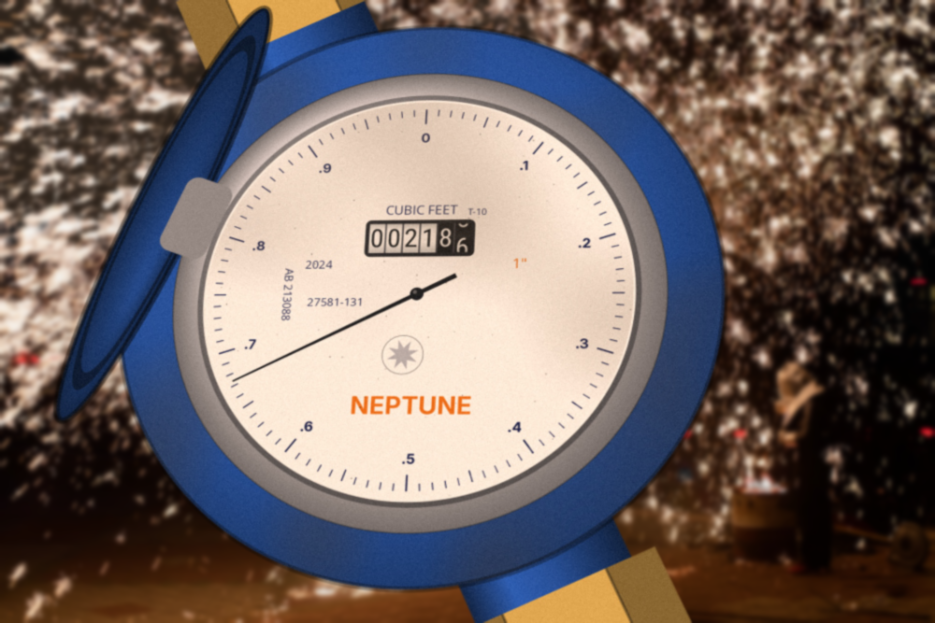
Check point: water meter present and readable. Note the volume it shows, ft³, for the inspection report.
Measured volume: 2185.67 ft³
